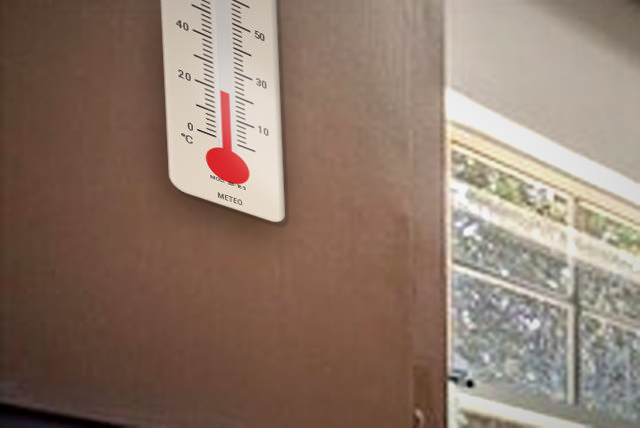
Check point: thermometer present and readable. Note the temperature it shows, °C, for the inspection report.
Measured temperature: 20 °C
